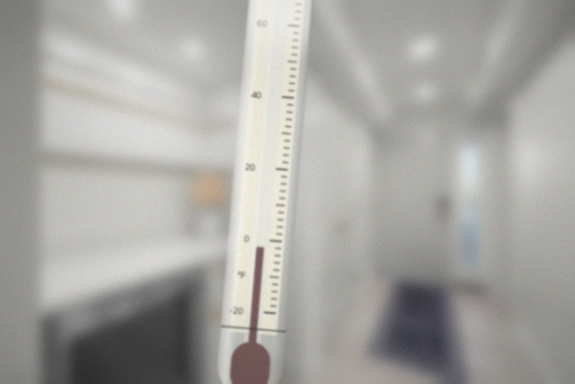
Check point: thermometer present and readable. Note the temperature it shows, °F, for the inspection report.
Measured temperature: -2 °F
